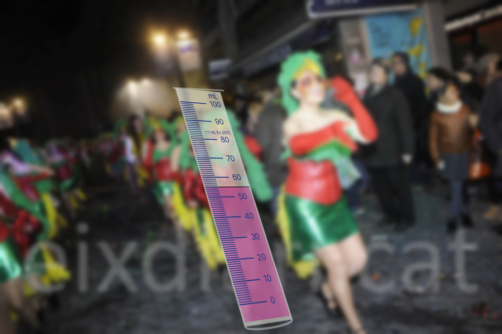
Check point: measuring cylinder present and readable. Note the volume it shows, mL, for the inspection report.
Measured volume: 55 mL
